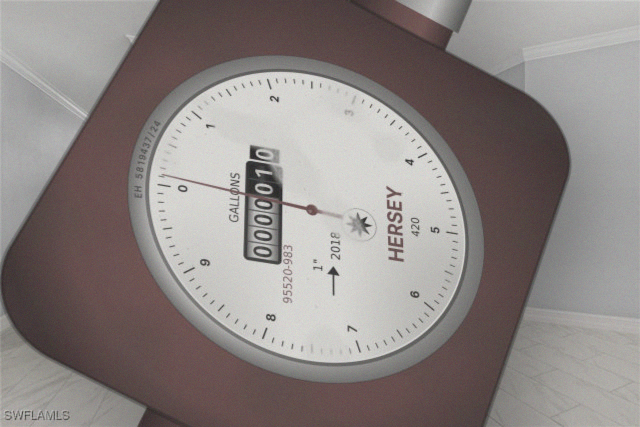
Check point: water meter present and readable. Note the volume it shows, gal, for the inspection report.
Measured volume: 10.1 gal
